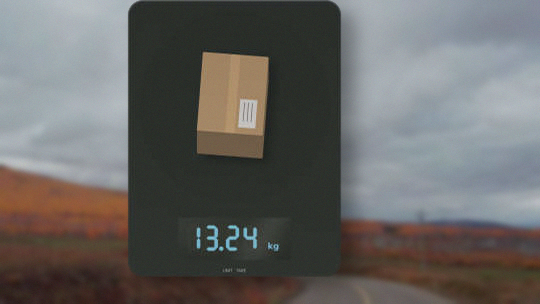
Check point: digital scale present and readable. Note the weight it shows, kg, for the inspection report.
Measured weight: 13.24 kg
